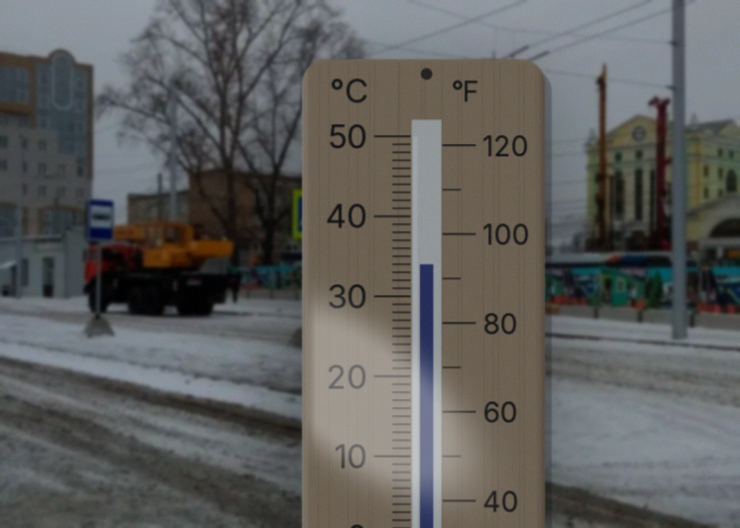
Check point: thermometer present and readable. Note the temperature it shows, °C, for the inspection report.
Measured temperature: 34 °C
